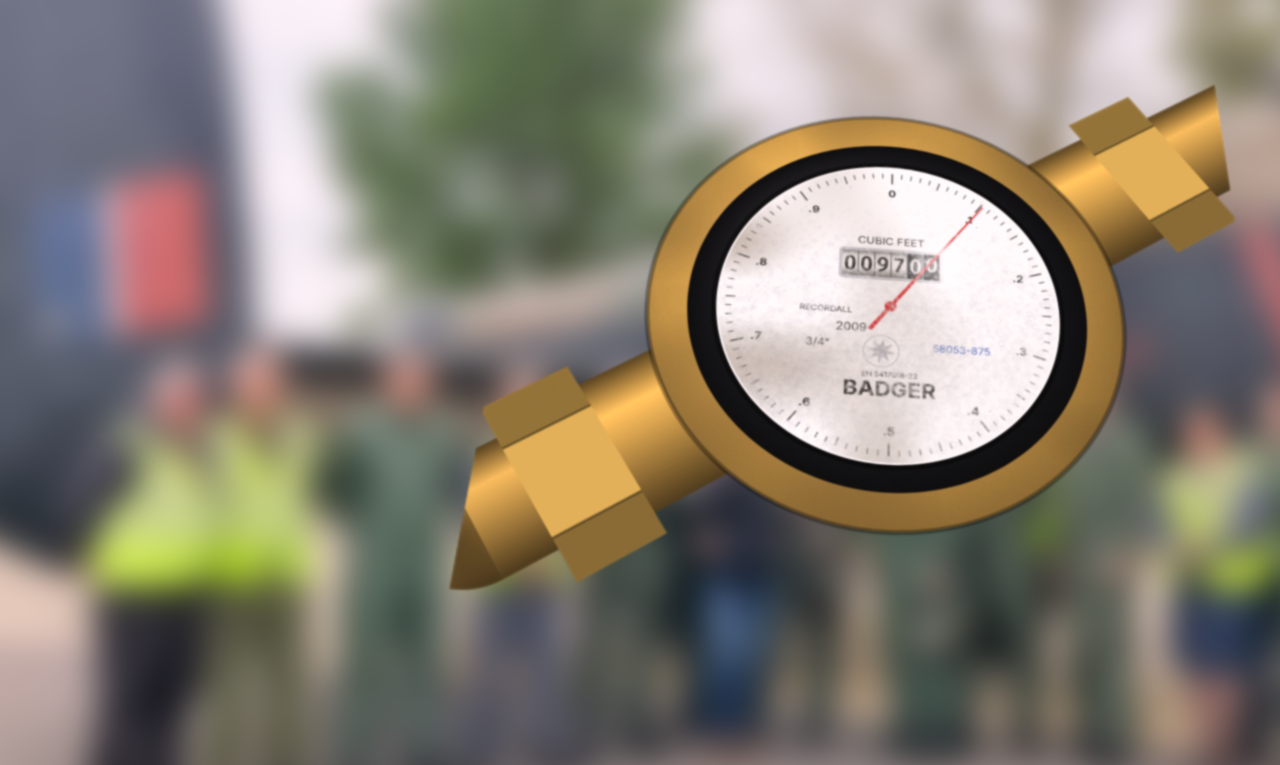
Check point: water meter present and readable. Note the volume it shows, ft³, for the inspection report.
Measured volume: 9700.10 ft³
